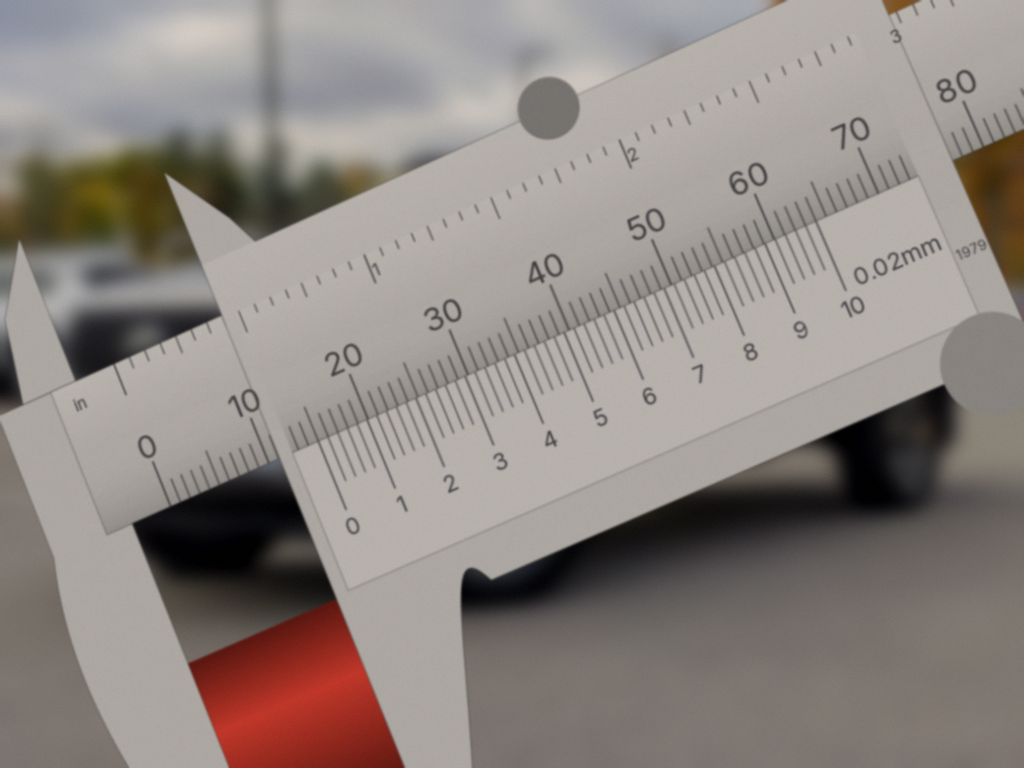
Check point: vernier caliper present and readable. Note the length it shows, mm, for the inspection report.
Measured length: 15.0 mm
